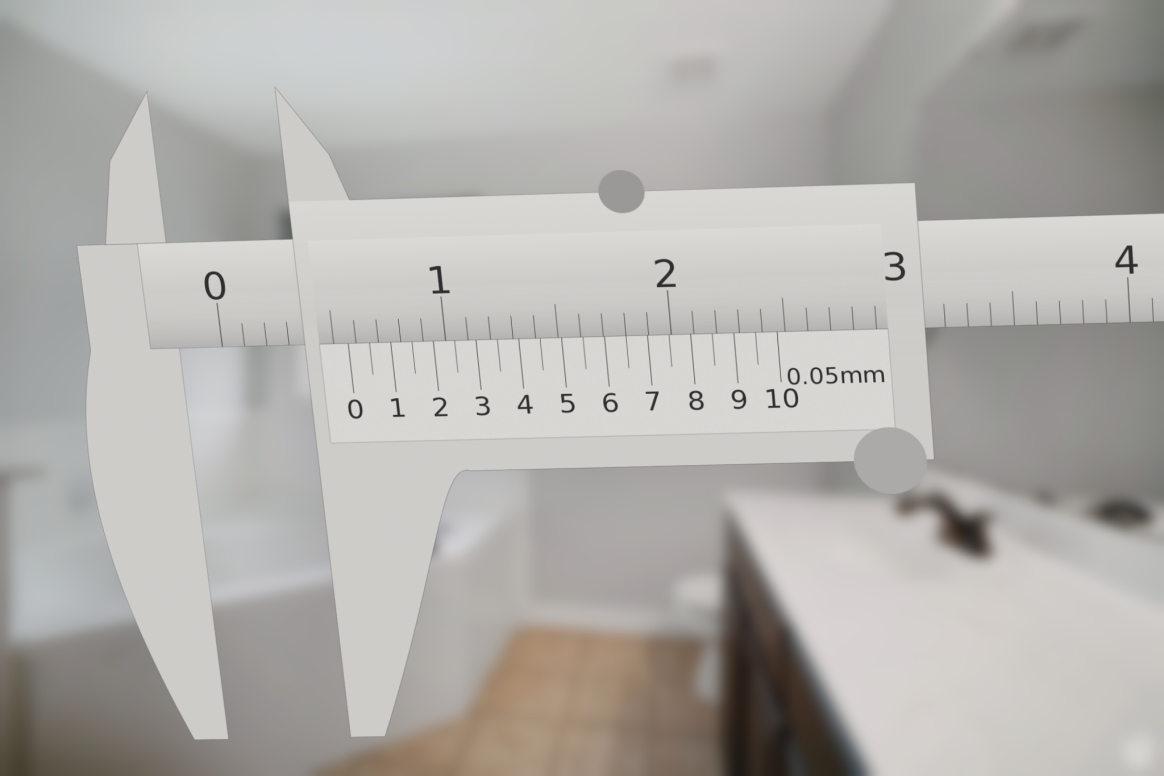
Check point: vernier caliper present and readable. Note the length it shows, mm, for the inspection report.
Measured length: 5.65 mm
